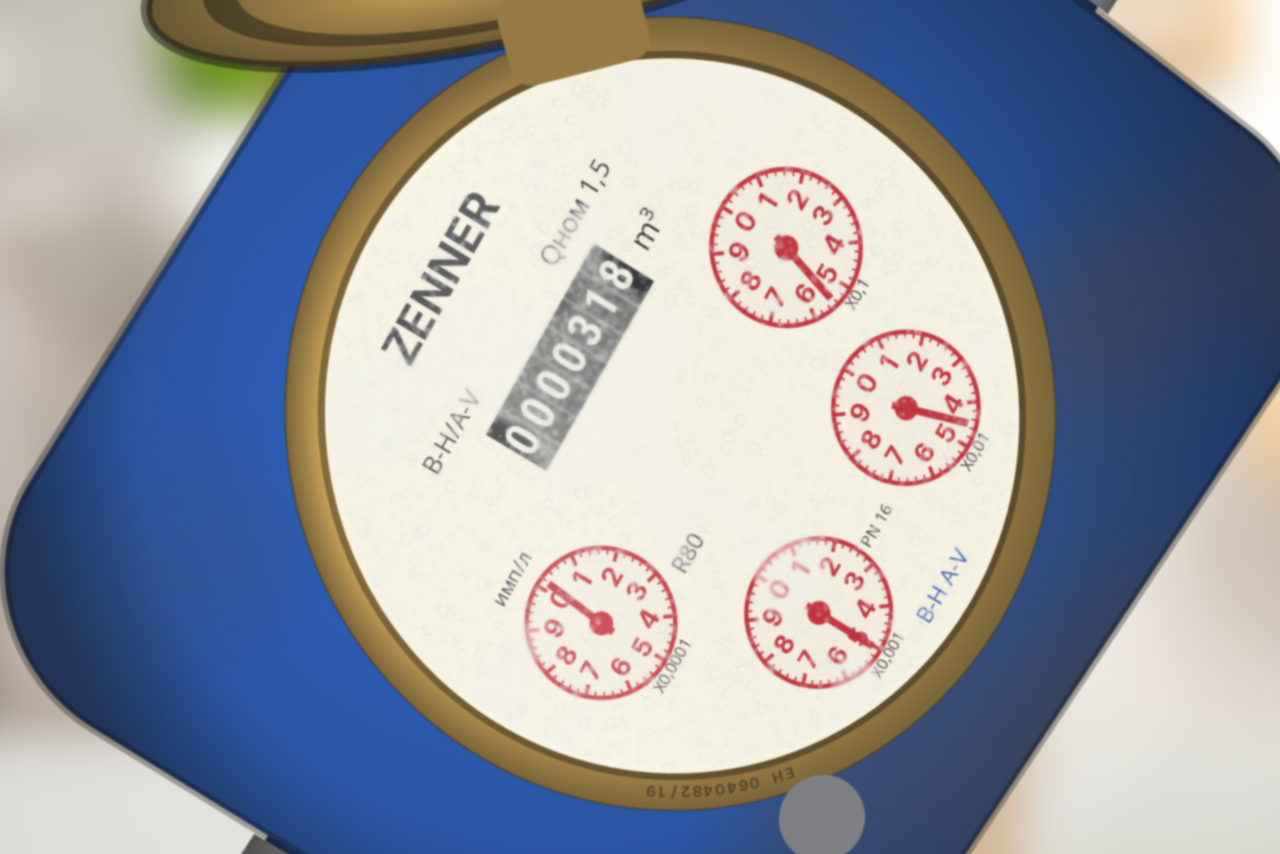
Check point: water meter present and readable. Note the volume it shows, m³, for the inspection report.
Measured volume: 318.5450 m³
